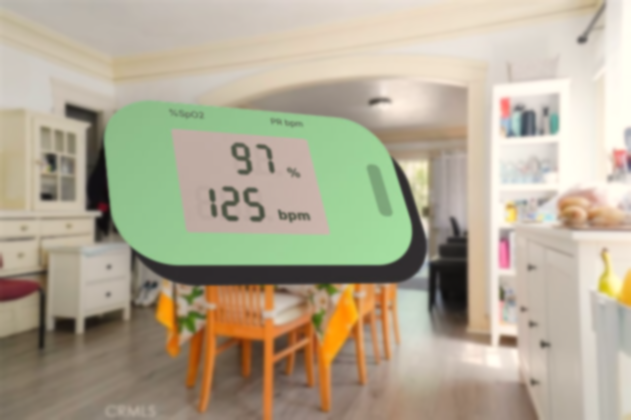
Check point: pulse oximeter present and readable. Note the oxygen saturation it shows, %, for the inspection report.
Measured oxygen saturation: 97 %
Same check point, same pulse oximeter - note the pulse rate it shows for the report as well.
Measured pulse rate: 125 bpm
